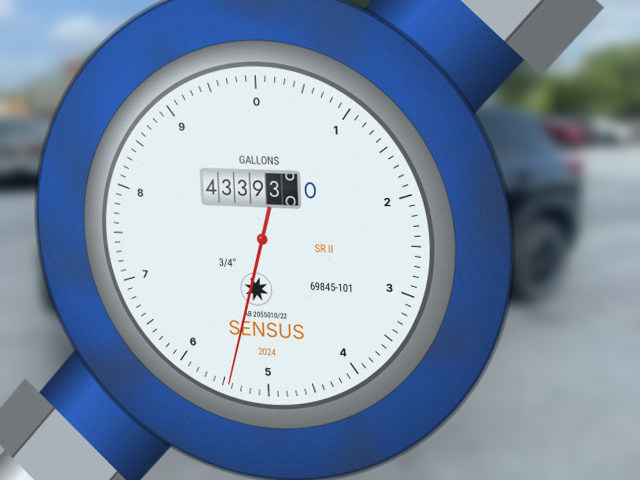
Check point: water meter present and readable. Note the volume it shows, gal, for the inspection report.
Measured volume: 4339385.4 gal
